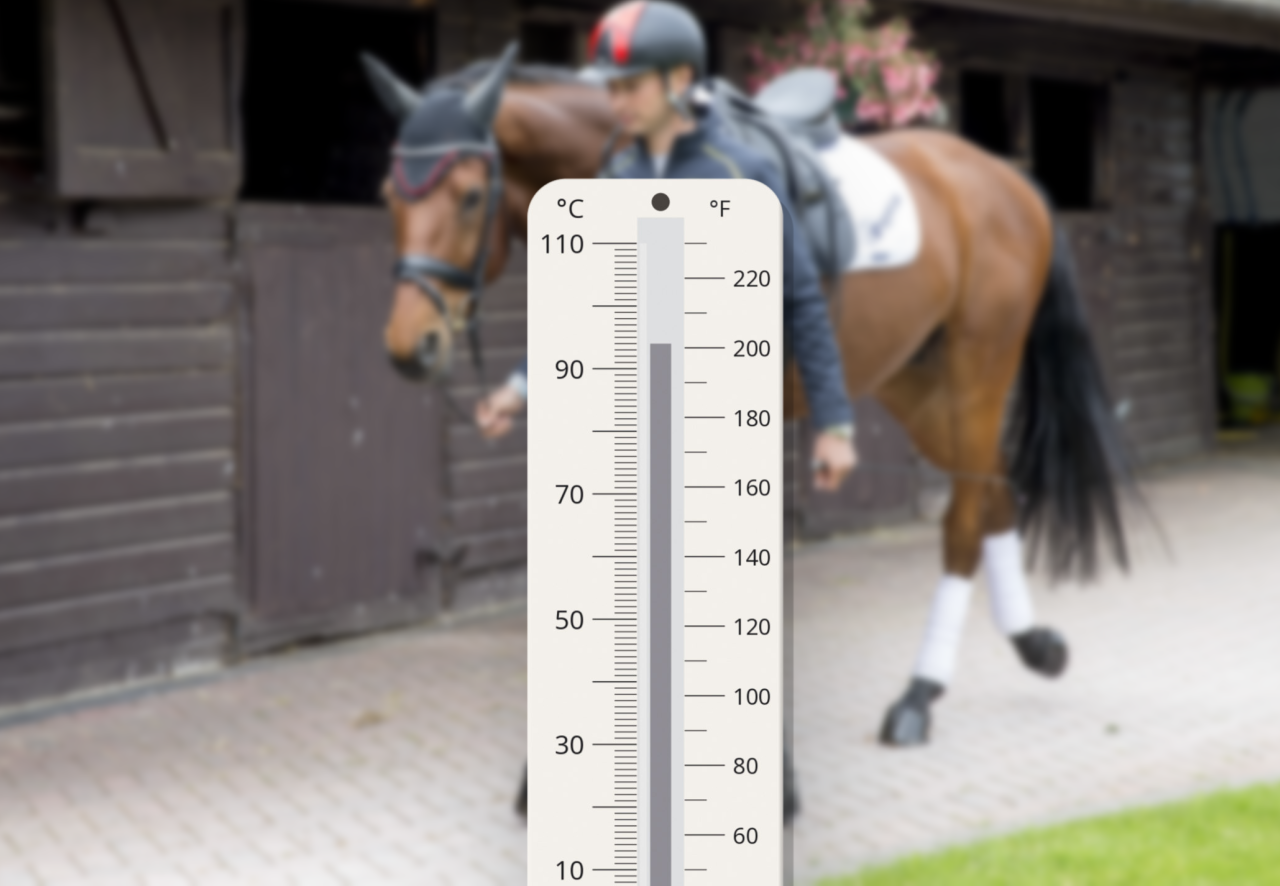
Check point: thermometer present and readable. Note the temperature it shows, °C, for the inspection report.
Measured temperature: 94 °C
